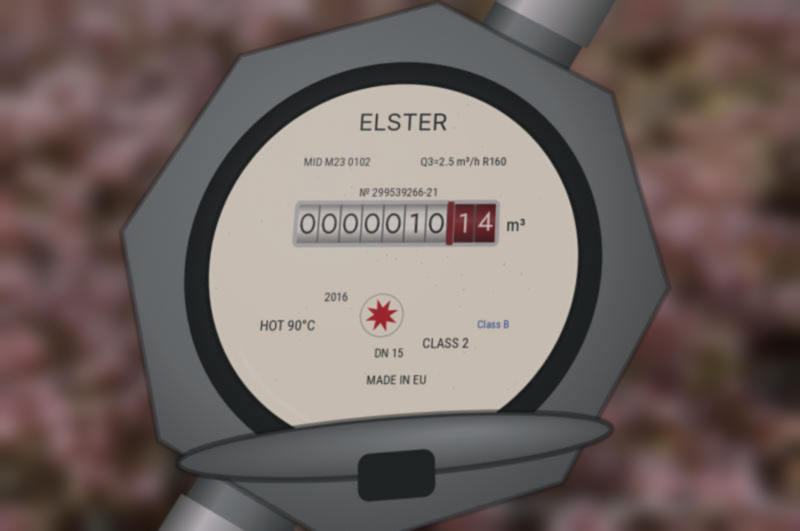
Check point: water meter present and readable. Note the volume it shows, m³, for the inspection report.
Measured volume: 10.14 m³
